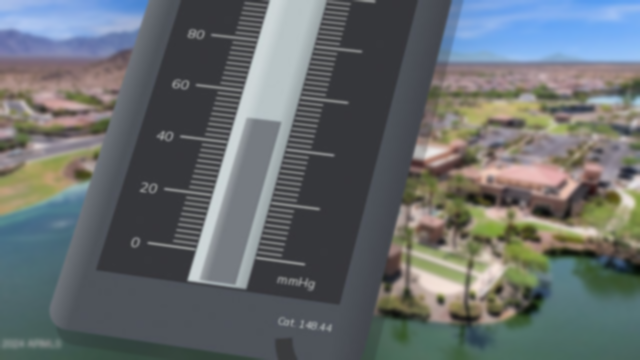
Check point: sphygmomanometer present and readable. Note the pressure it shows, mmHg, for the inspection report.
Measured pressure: 50 mmHg
